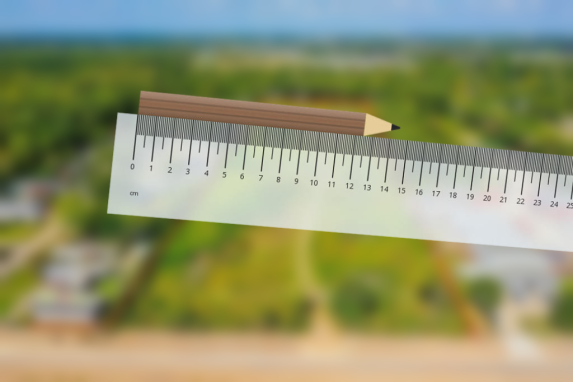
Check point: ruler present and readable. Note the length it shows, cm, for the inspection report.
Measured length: 14.5 cm
